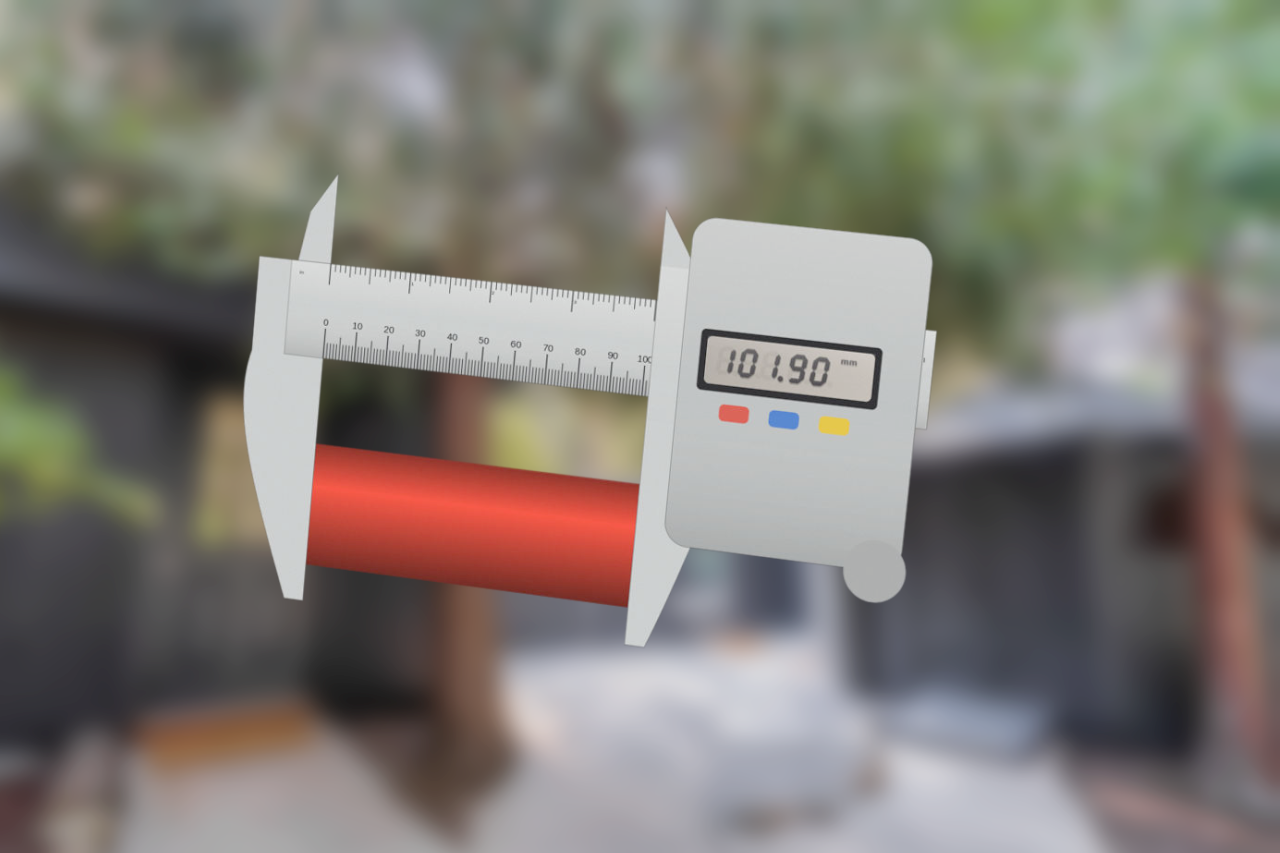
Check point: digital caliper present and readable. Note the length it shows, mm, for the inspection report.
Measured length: 101.90 mm
